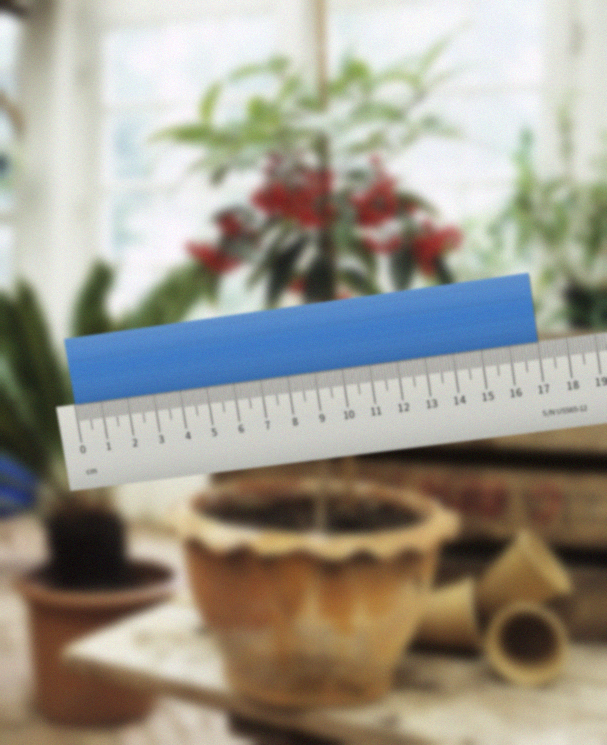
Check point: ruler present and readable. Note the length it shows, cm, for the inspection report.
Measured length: 17 cm
